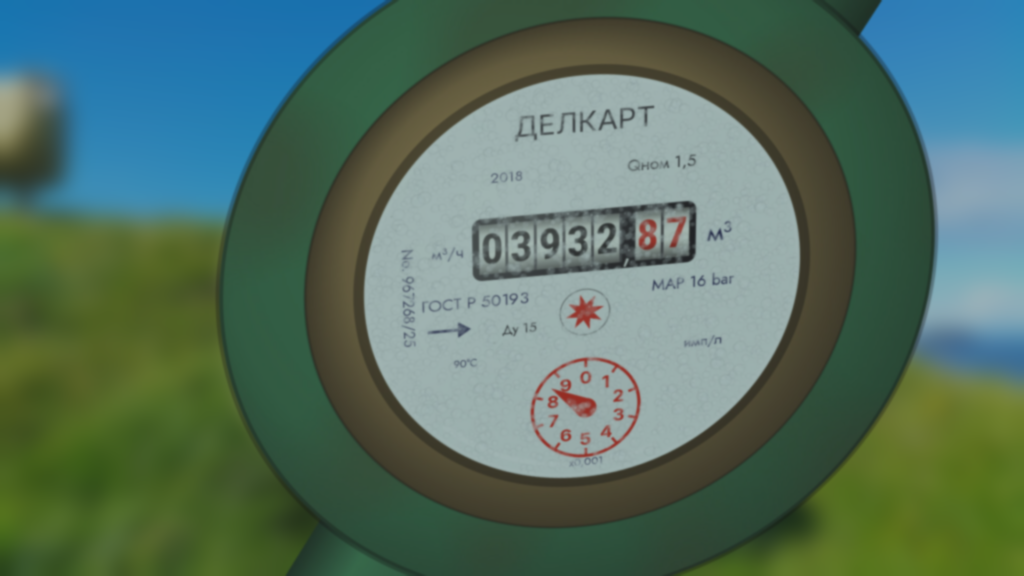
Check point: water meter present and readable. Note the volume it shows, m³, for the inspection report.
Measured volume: 3932.878 m³
